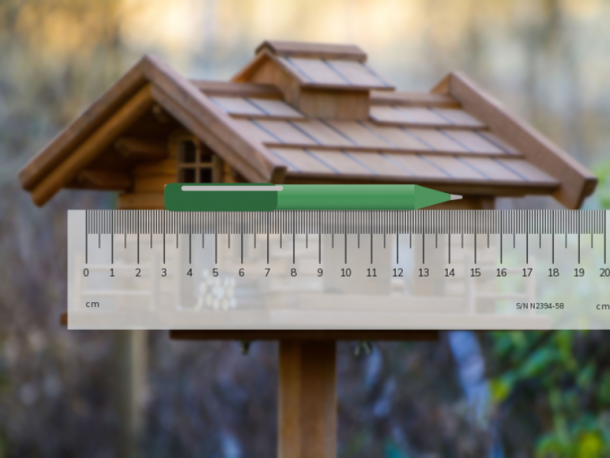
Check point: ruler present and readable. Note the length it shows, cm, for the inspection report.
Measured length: 11.5 cm
